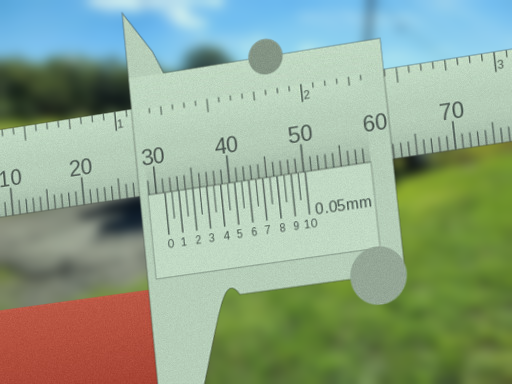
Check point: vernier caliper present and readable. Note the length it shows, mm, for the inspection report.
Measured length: 31.2 mm
